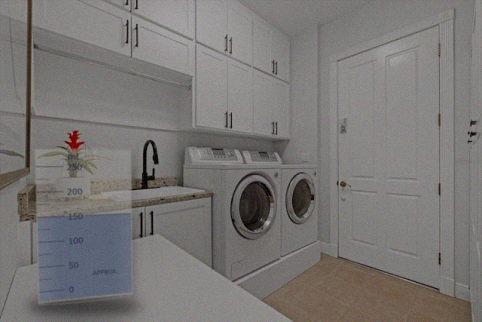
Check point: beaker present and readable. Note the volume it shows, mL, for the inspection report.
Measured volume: 150 mL
